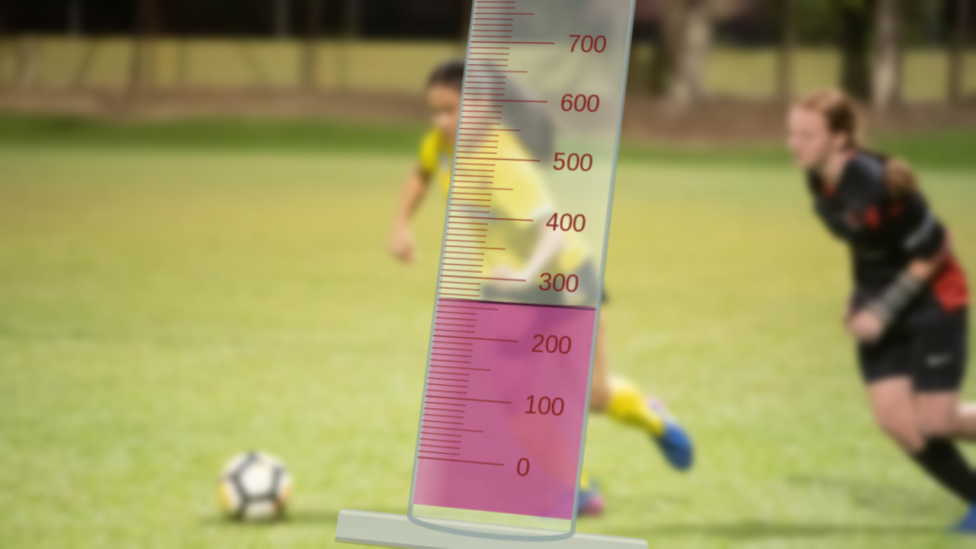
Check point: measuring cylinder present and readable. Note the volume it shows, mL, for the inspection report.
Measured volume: 260 mL
